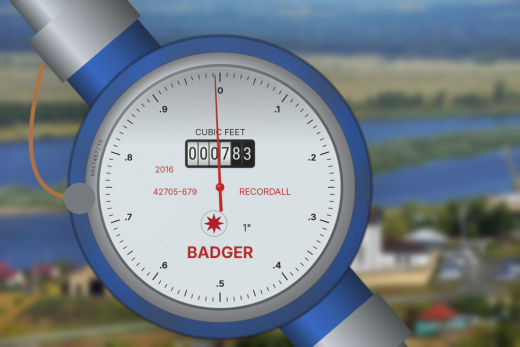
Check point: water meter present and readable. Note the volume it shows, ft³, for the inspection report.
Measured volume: 782.99 ft³
